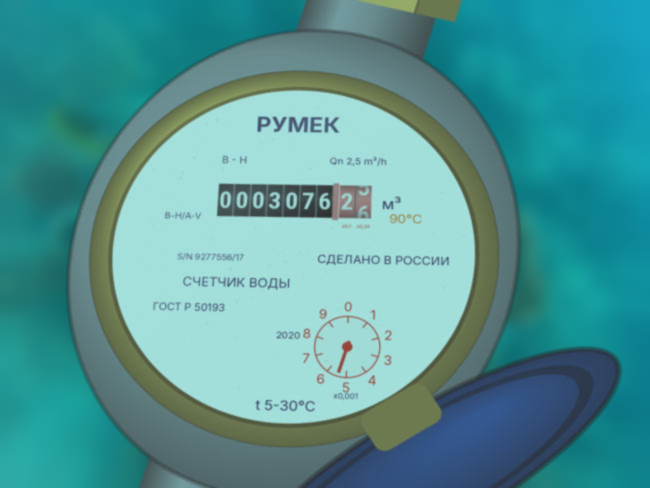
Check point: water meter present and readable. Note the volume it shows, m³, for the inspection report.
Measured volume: 3076.255 m³
